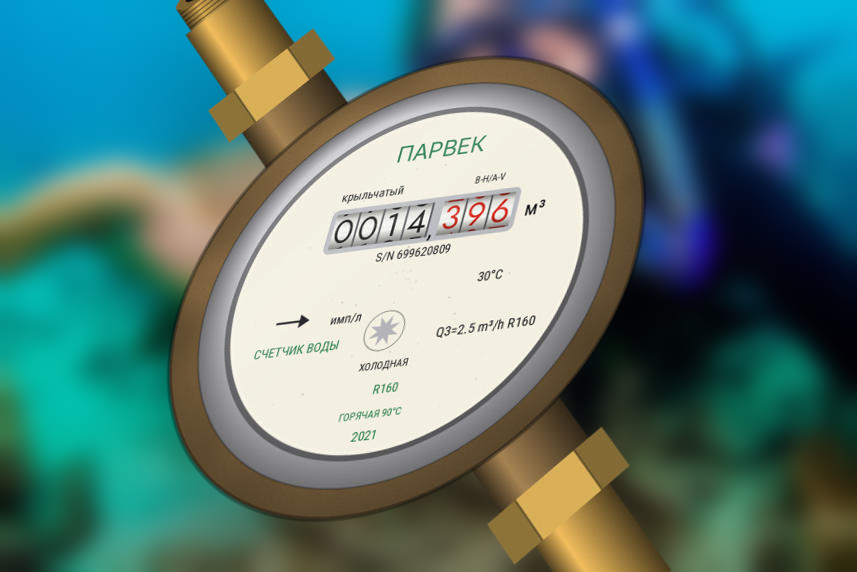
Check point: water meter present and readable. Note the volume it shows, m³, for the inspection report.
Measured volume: 14.396 m³
